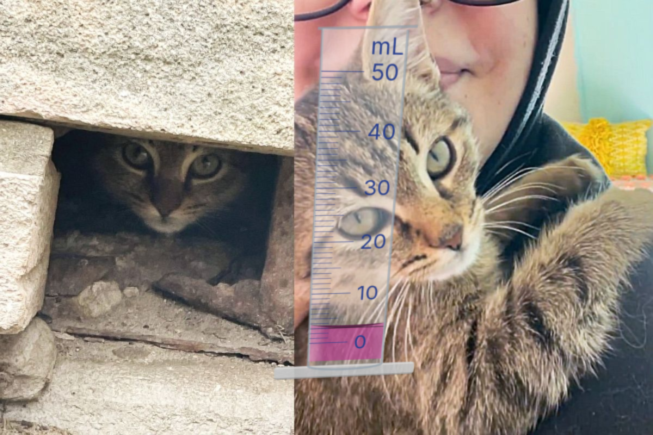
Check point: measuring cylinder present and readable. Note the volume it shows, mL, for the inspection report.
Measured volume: 3 mL
